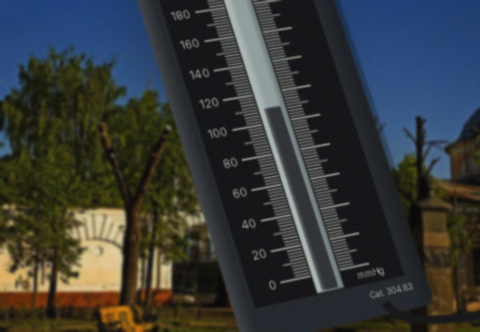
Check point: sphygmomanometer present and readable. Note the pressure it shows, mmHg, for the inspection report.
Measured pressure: 110 mmHg
